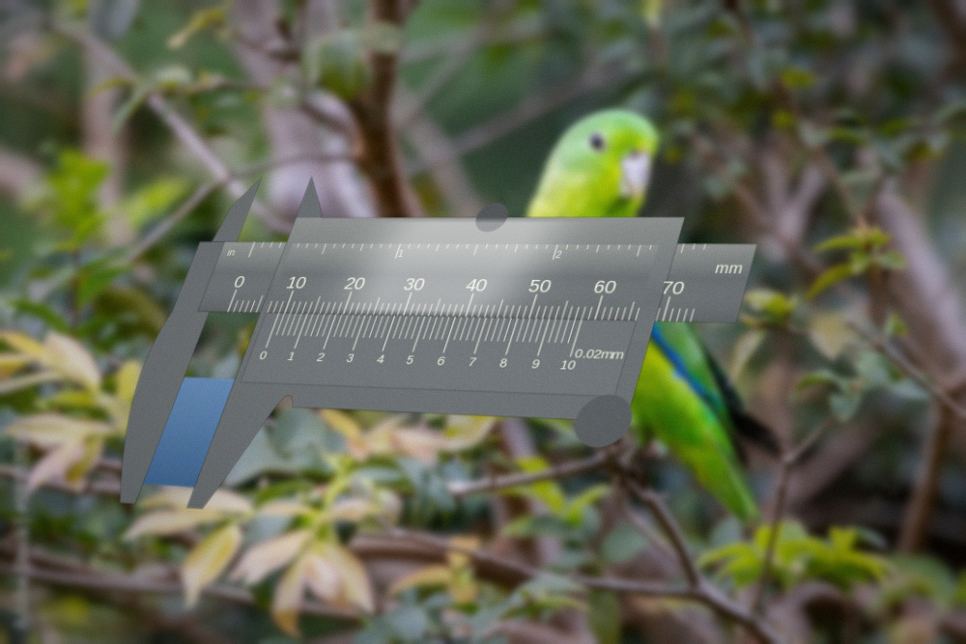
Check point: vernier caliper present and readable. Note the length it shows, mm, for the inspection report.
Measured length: 9.0 mm
